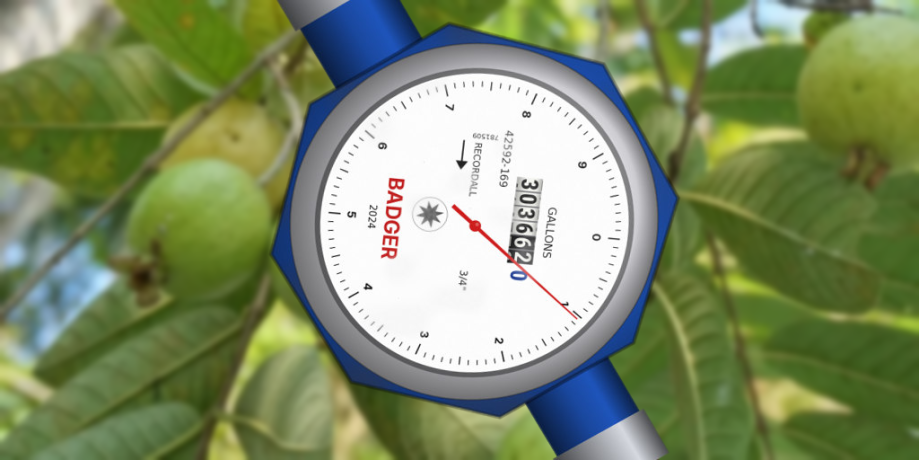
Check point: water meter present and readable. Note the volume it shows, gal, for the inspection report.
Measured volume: 3036621.0 gal
